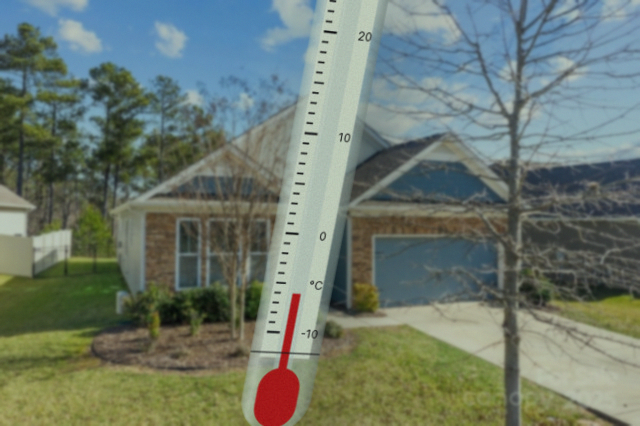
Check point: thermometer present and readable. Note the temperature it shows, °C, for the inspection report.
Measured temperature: -6 °C
